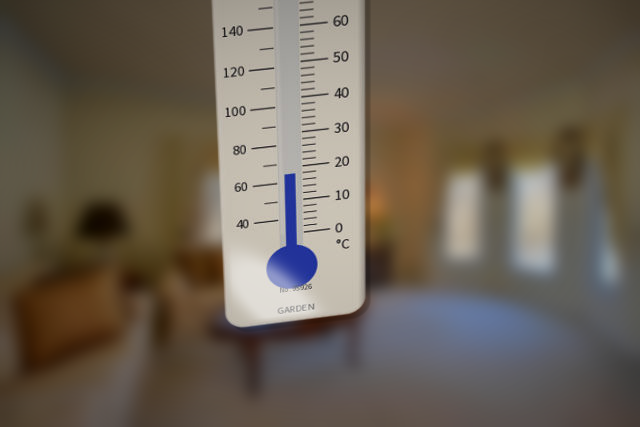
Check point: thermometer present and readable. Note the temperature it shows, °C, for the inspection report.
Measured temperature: 18 °C
